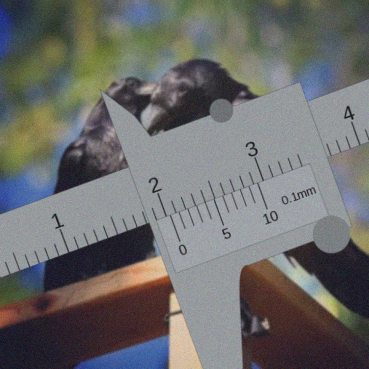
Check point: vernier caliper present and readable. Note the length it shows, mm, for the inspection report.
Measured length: 20.4 mm
